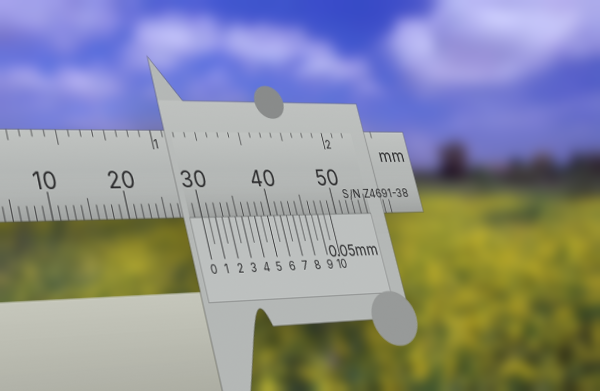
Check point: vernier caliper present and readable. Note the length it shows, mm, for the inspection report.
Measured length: 30.0 mm
